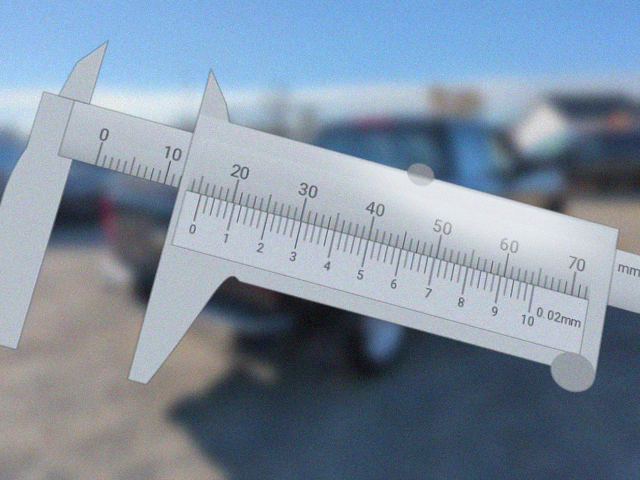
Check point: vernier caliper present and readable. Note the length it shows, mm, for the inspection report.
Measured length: 15.4 mm
